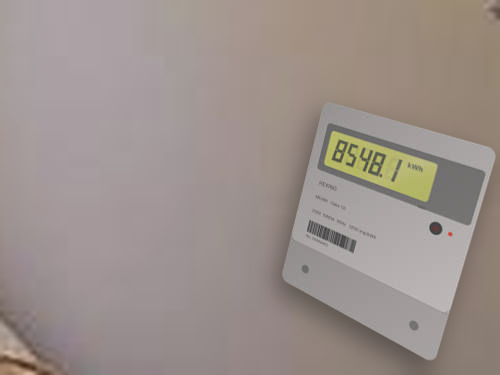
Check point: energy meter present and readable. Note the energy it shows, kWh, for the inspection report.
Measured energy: 8548.1 kWh
